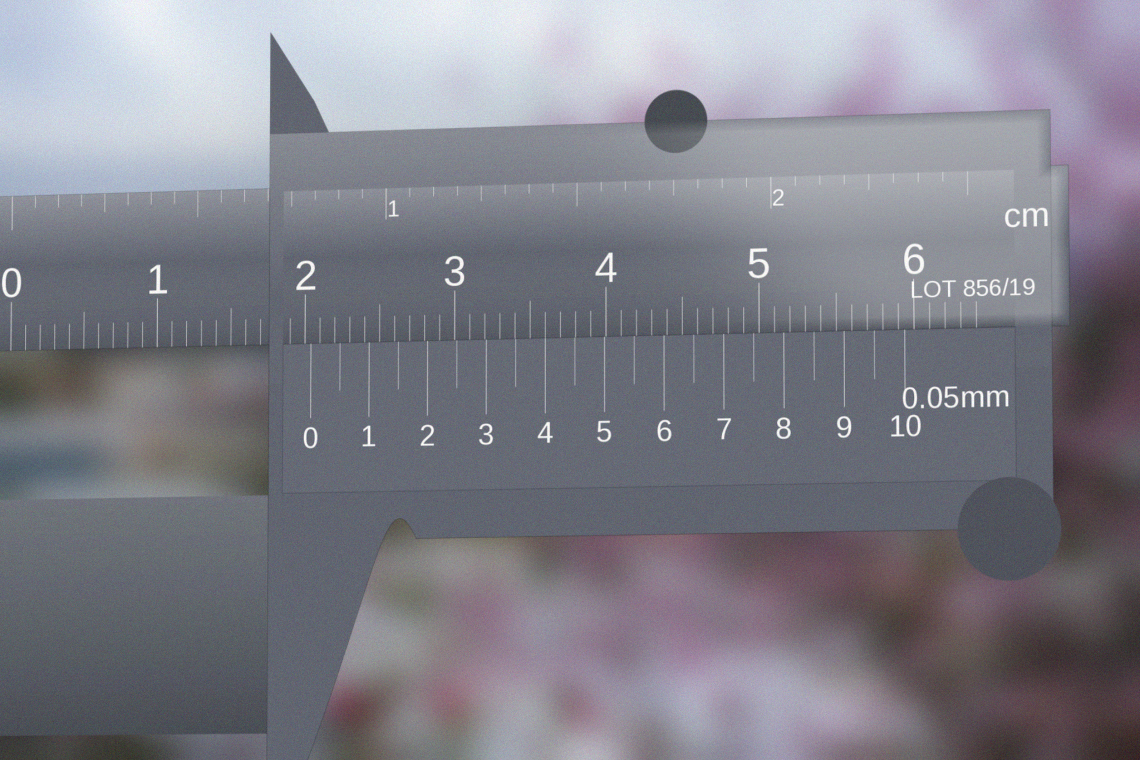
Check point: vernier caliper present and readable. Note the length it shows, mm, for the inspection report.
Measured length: 20.4 mm
